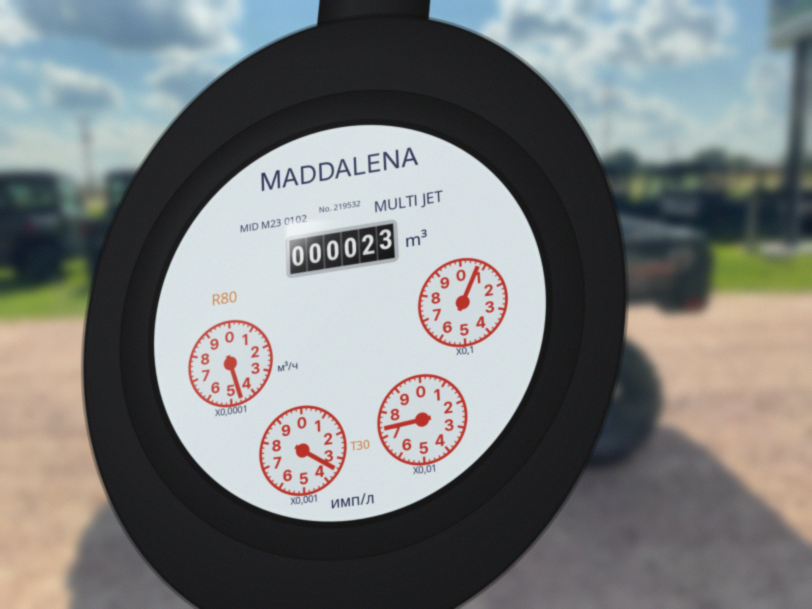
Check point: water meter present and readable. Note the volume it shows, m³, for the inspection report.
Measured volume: 23.0734 m³
